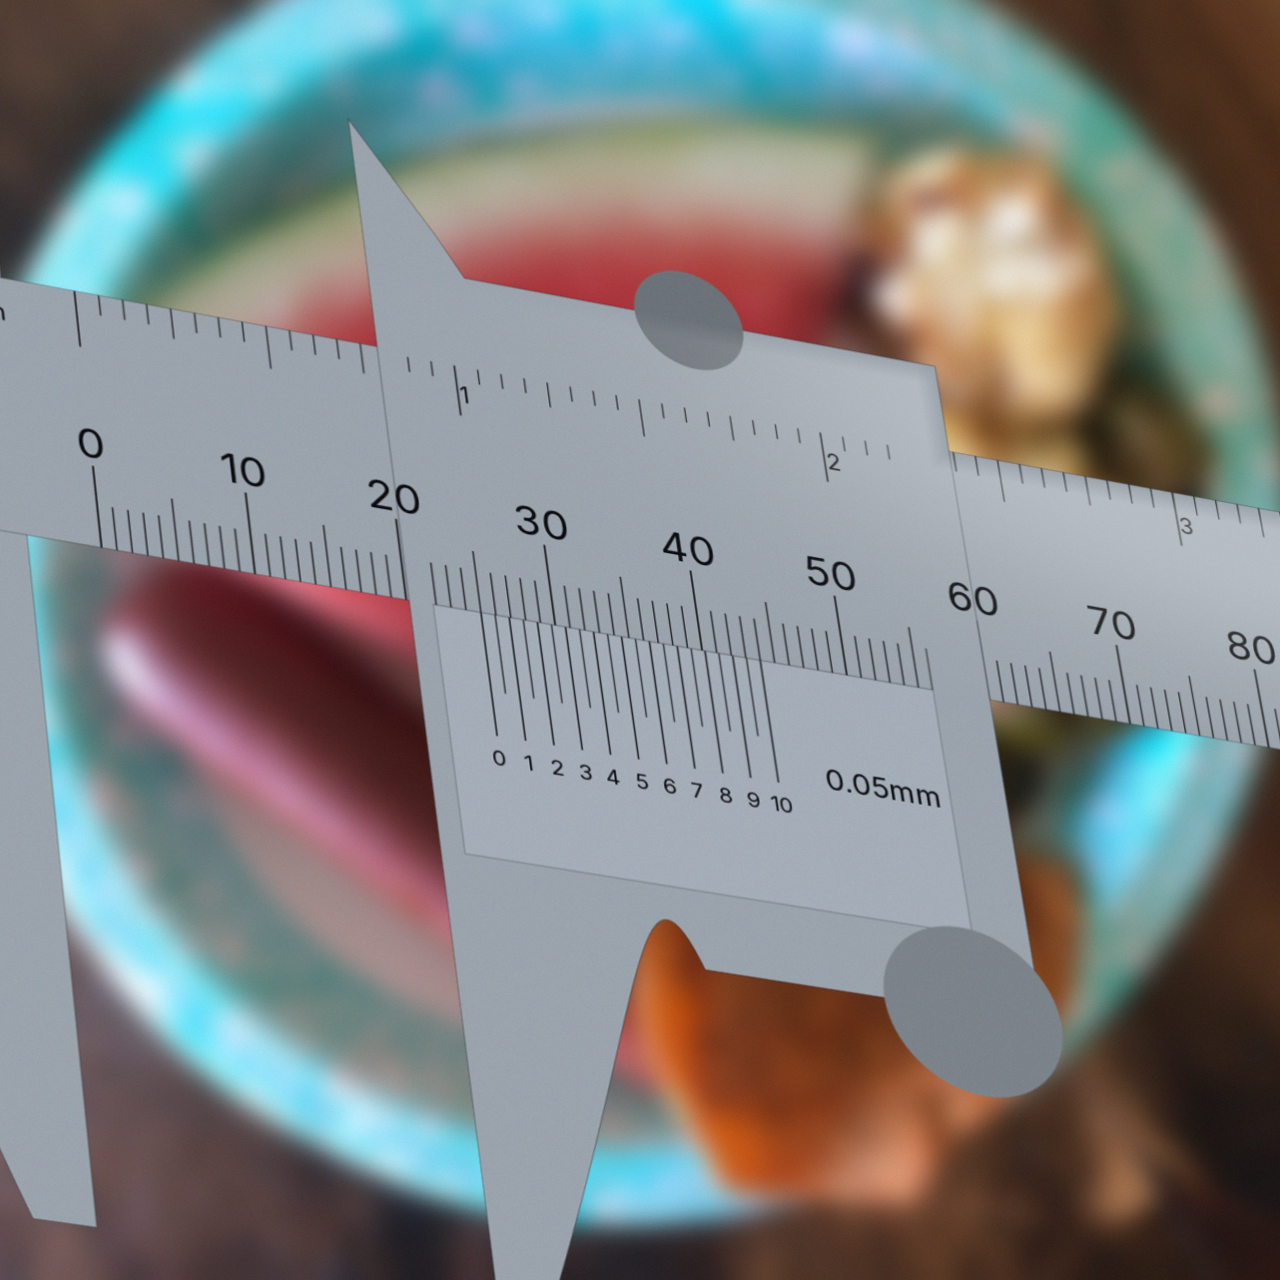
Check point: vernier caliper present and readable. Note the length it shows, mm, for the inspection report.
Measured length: 25.0 mm
